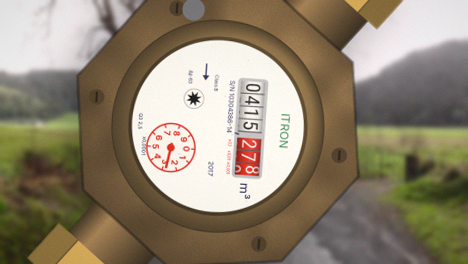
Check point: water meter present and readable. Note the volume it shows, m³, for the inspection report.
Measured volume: 415.2782 m³
